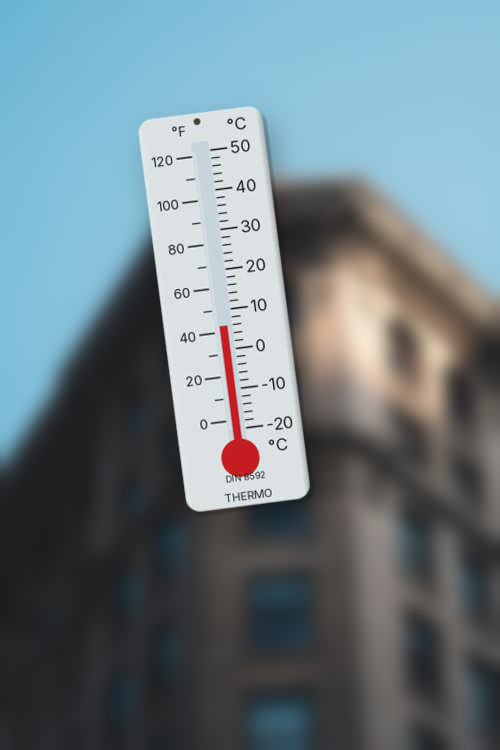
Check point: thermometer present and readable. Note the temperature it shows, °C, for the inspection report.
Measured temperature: 6 °C
